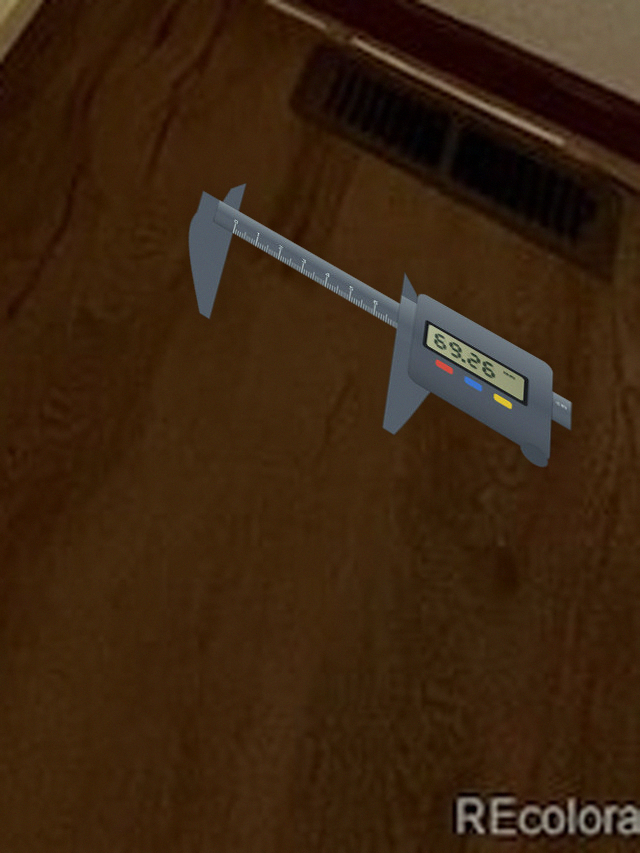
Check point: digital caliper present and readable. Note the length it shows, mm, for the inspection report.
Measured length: 69.26 mm
